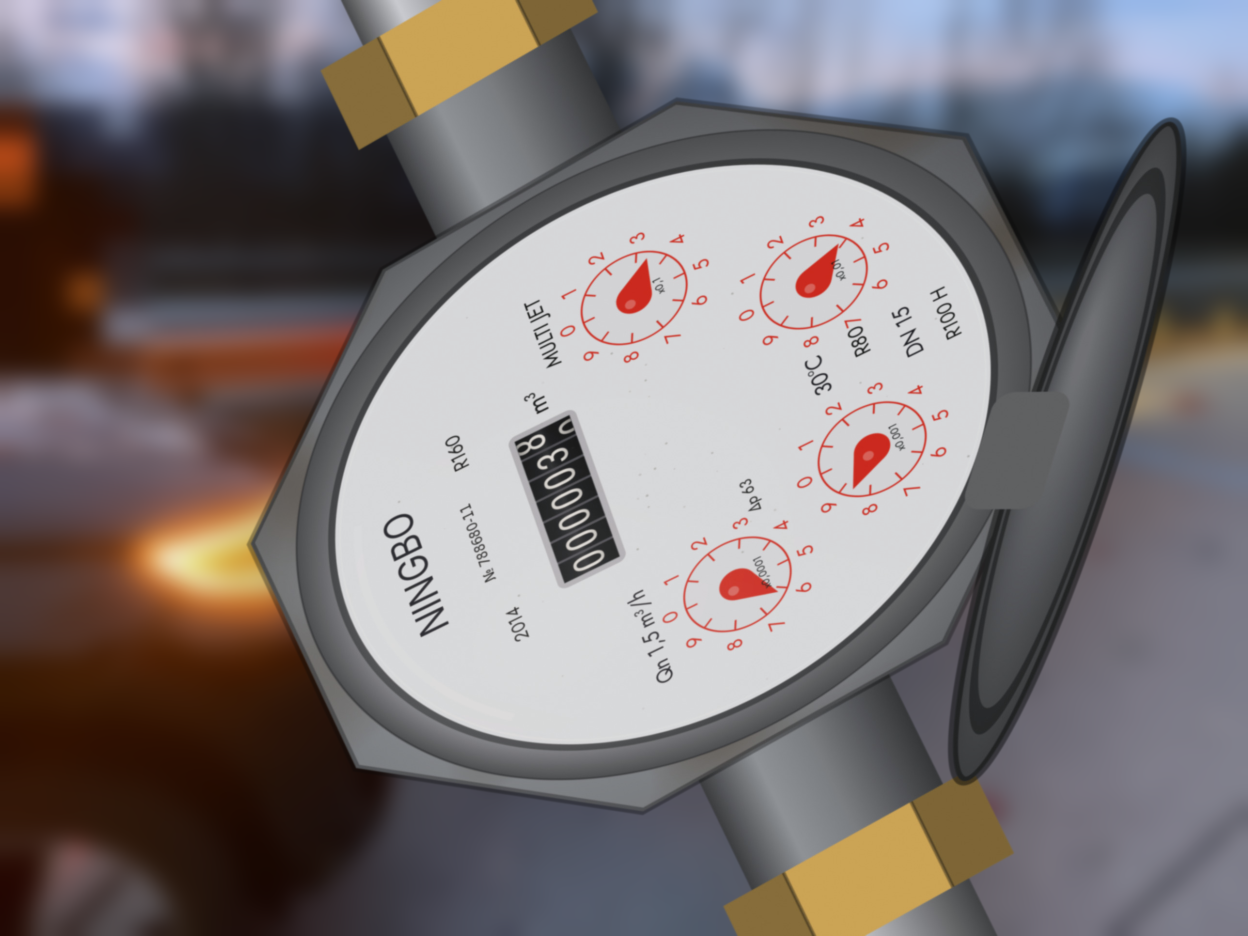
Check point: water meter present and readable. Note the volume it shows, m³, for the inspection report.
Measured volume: 38.3386 m³
